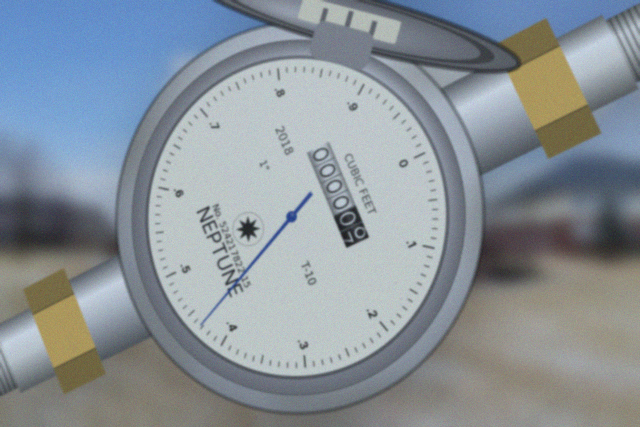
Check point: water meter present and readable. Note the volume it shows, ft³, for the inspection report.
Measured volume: 6.43 ft³
